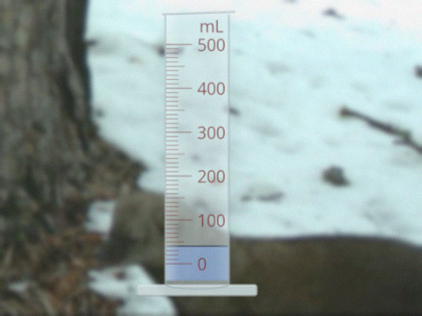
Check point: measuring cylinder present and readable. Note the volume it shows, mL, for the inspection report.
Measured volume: 40 mL
